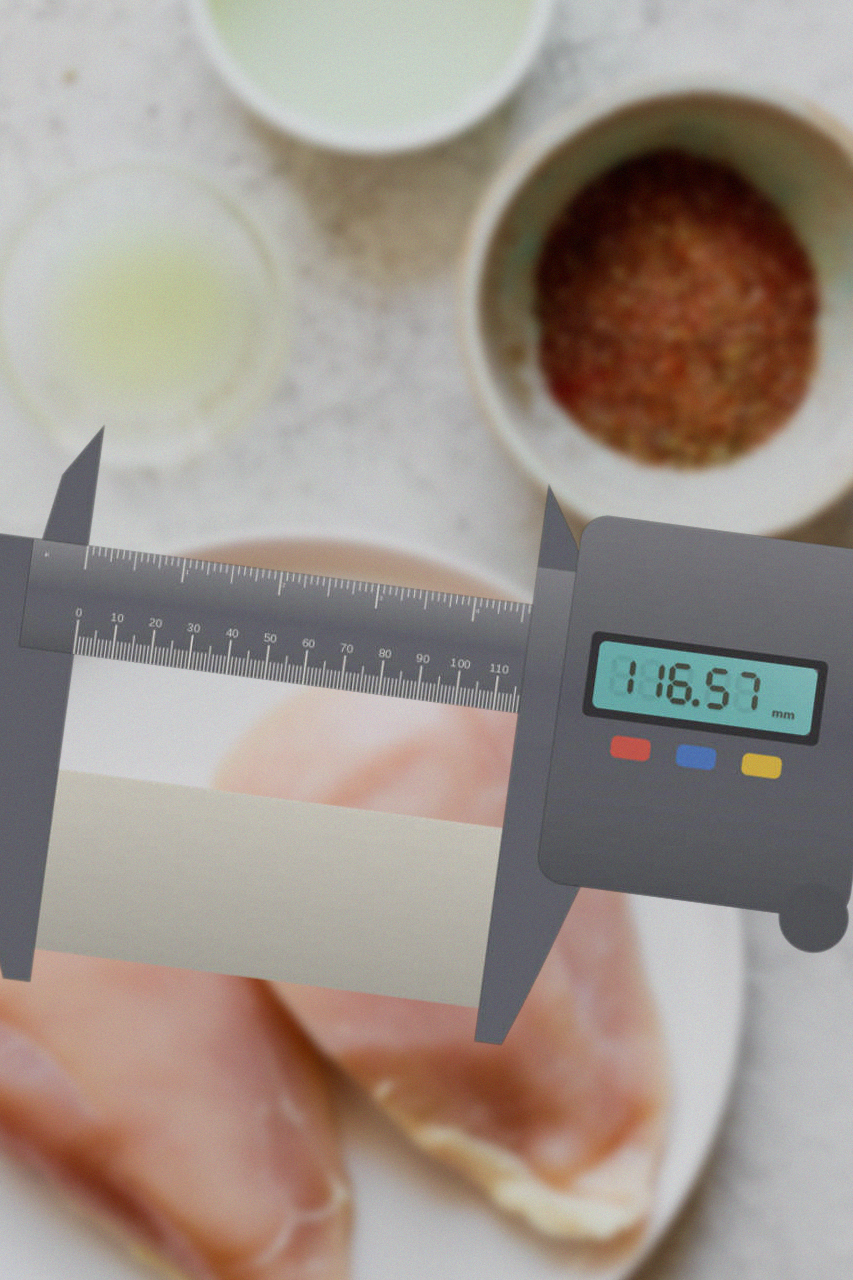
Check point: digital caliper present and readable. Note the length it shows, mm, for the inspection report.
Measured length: 116.57 mm
